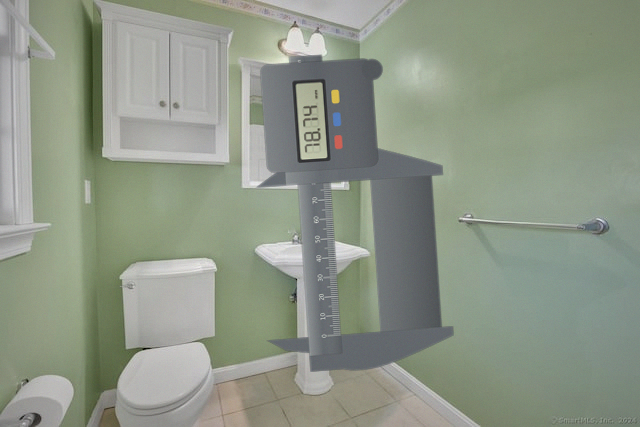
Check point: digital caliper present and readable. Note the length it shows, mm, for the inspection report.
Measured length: 78.74 mm
